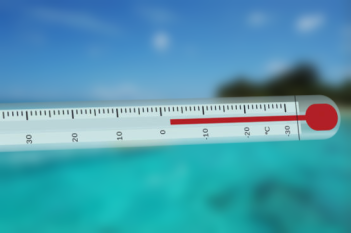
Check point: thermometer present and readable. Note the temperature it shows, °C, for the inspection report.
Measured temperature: -2 °C
